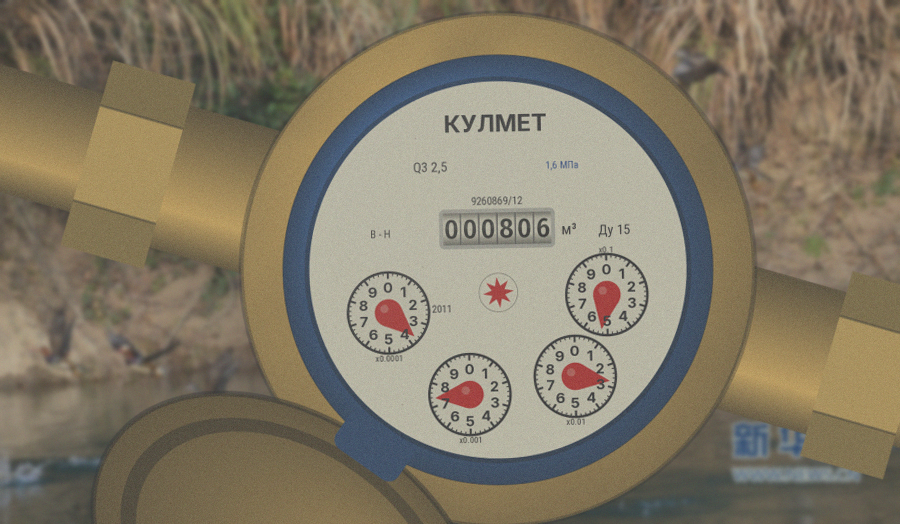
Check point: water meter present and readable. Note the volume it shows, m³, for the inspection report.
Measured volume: 806.5273 m³
